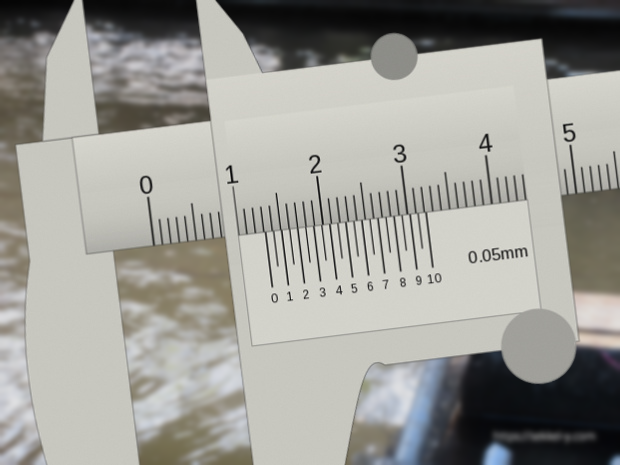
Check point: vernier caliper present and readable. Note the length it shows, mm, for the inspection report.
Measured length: 13.2 mm
